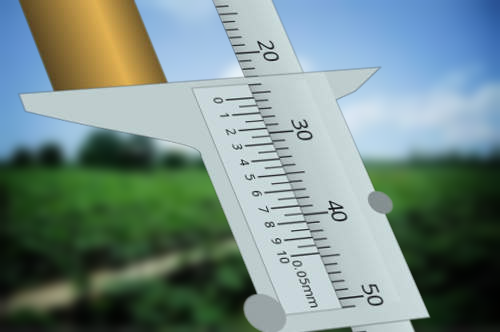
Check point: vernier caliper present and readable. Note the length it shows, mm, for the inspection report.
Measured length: 25.6 mm
